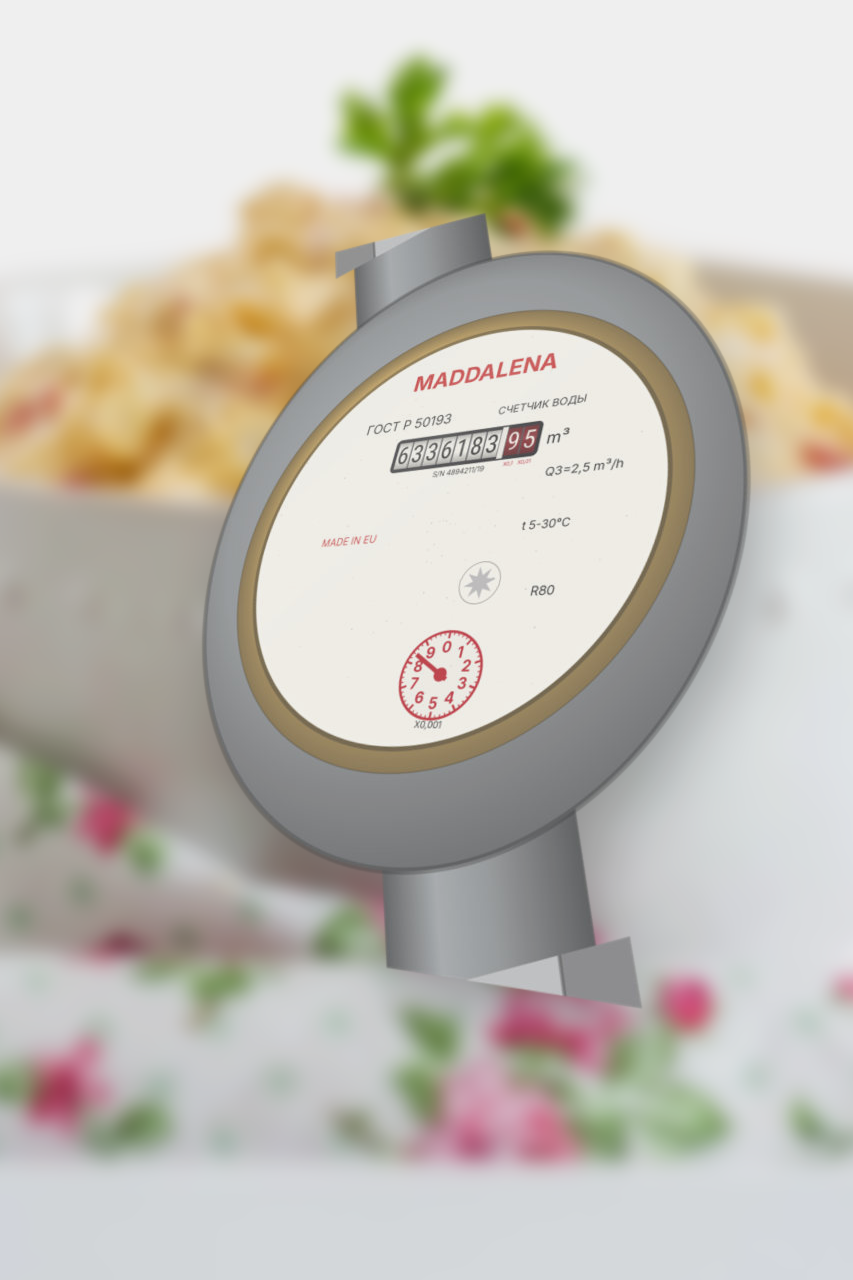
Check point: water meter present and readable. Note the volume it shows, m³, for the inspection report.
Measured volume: 6336183.958 m³
